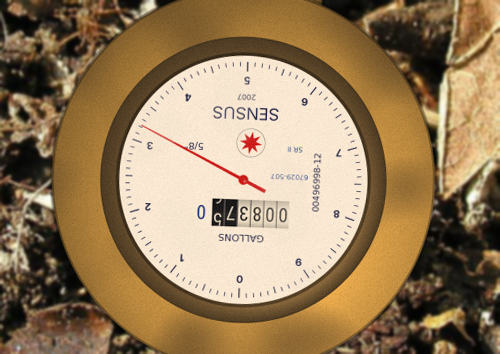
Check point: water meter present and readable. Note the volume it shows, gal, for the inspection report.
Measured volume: 83753.2 gal
